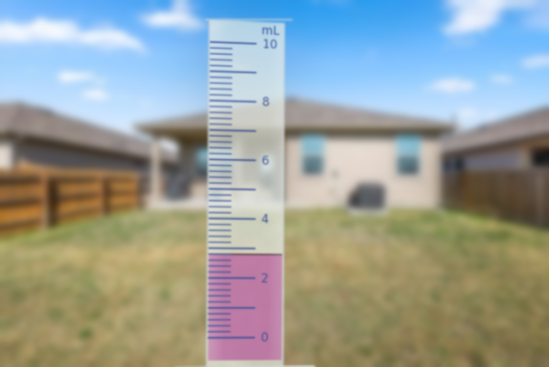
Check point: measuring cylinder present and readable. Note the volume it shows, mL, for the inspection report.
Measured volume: 2.8 mL
